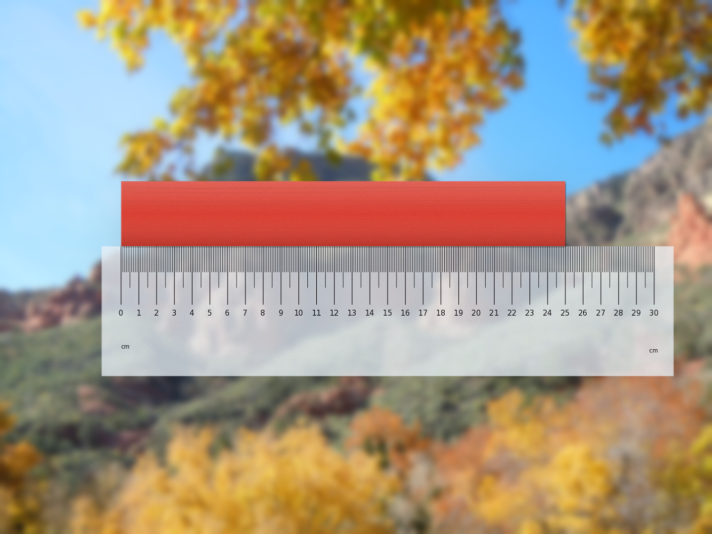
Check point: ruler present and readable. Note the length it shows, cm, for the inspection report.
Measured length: 25 cm
